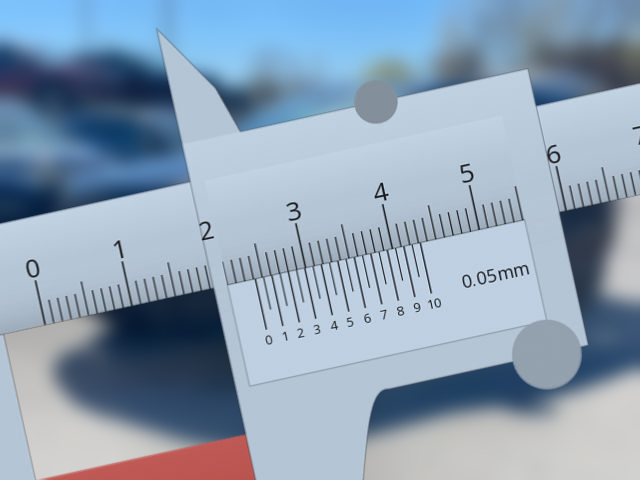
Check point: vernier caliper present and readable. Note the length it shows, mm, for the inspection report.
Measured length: 24.2 mm
